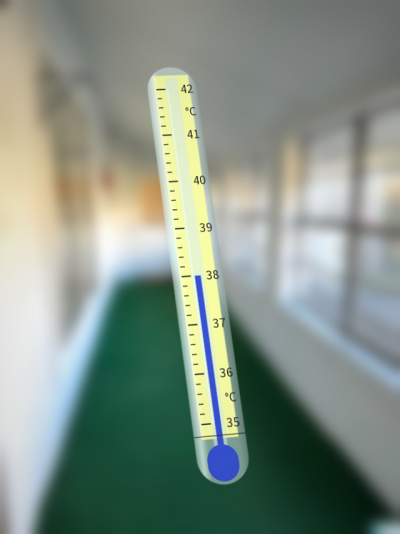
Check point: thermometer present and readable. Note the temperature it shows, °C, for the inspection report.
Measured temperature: 38 °C
